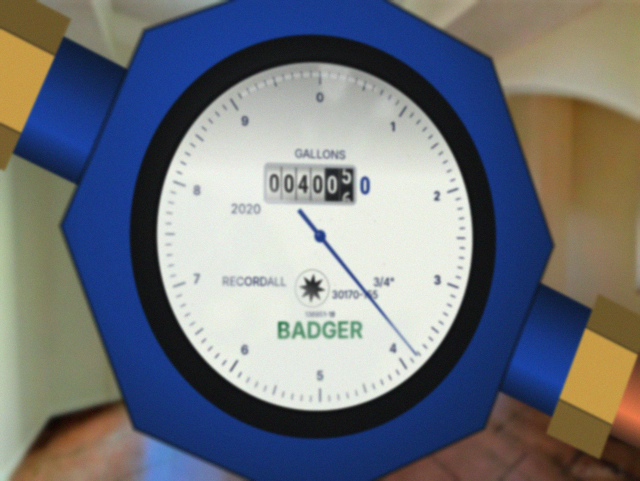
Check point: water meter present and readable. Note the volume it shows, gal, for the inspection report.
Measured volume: 40053.8 gal
